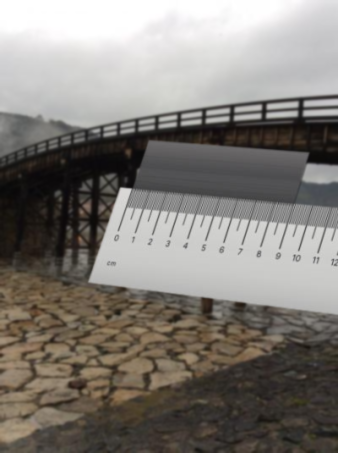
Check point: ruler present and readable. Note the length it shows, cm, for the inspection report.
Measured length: 9 cm
